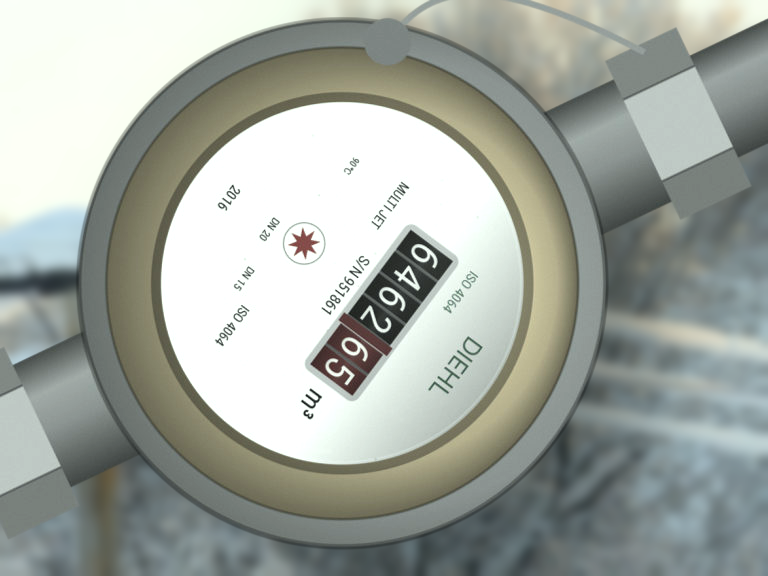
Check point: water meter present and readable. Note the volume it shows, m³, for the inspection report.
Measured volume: 6462.65 m³
